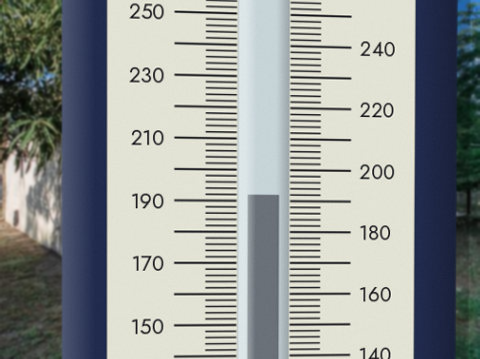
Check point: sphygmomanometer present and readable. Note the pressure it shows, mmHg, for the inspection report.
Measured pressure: 192 mmHg
